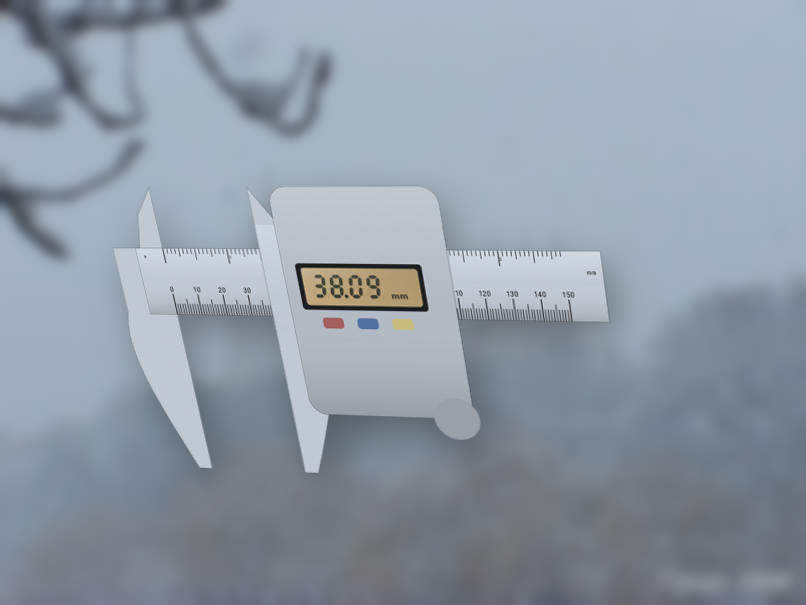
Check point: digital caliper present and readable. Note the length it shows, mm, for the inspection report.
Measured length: 38.09 mm
